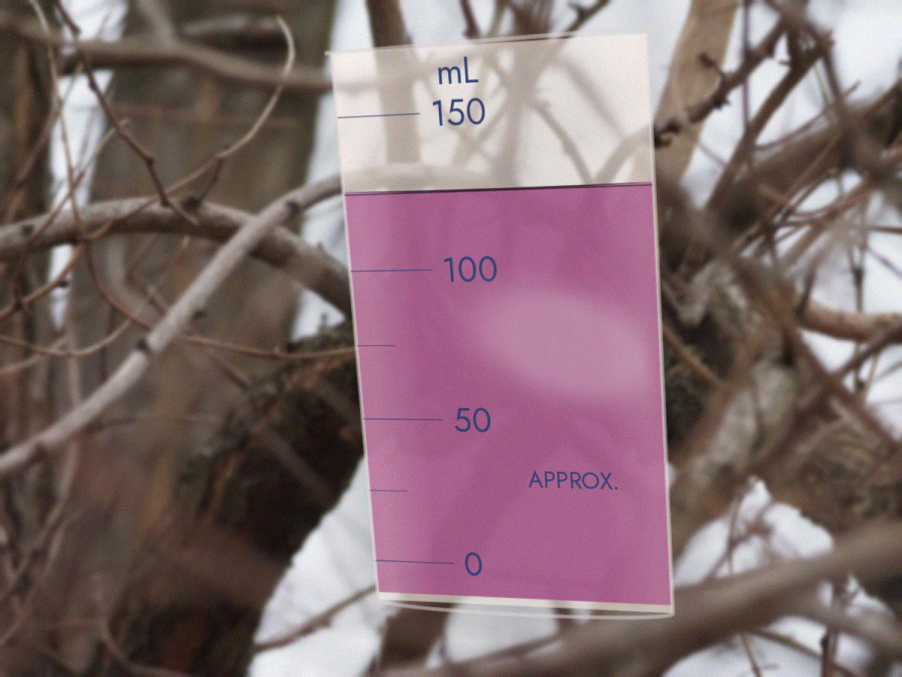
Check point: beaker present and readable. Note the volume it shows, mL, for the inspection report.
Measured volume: 125 mL
